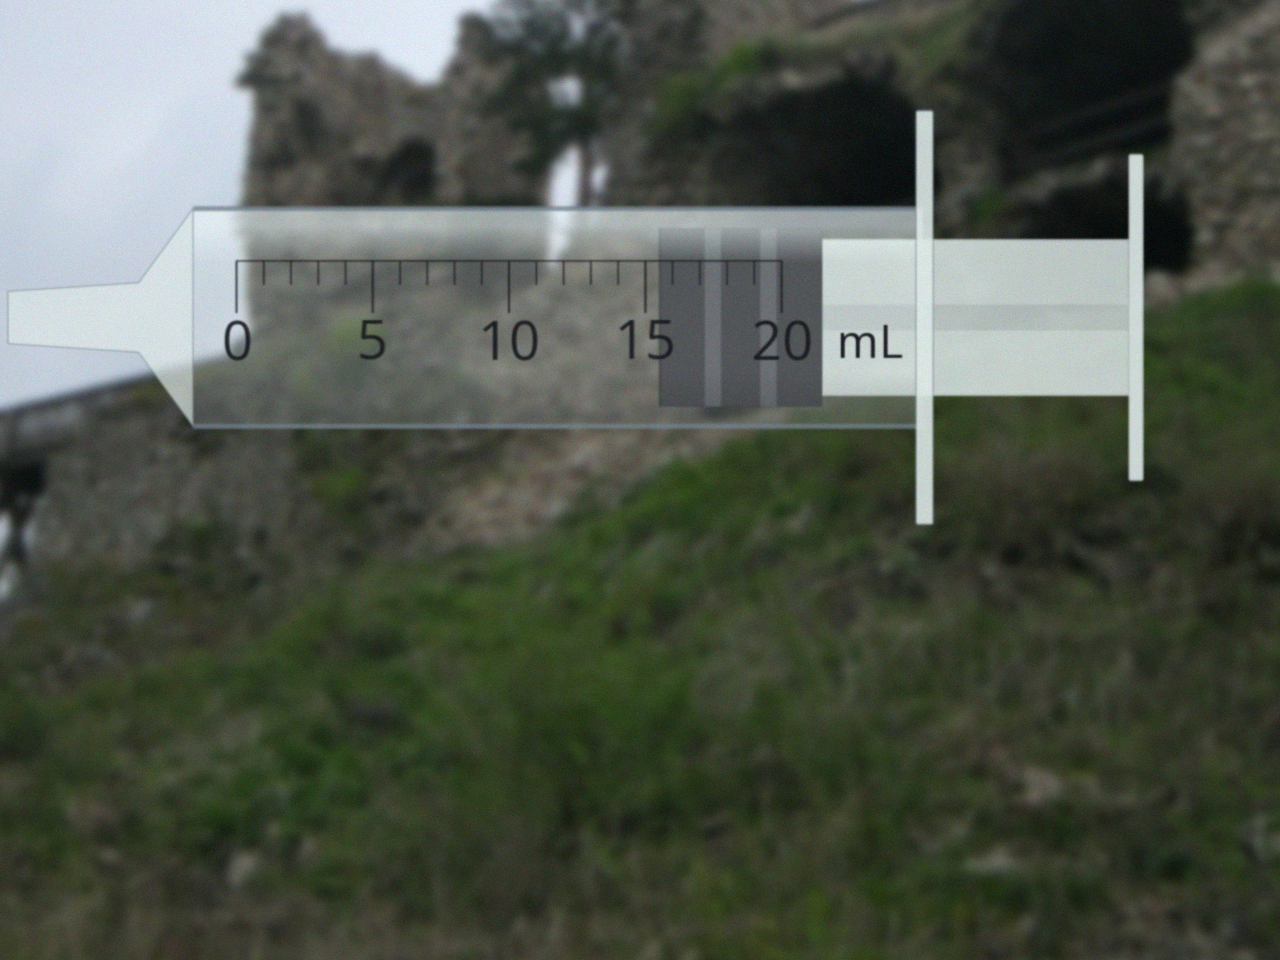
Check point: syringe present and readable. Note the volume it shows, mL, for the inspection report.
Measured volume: 15.5 mL
